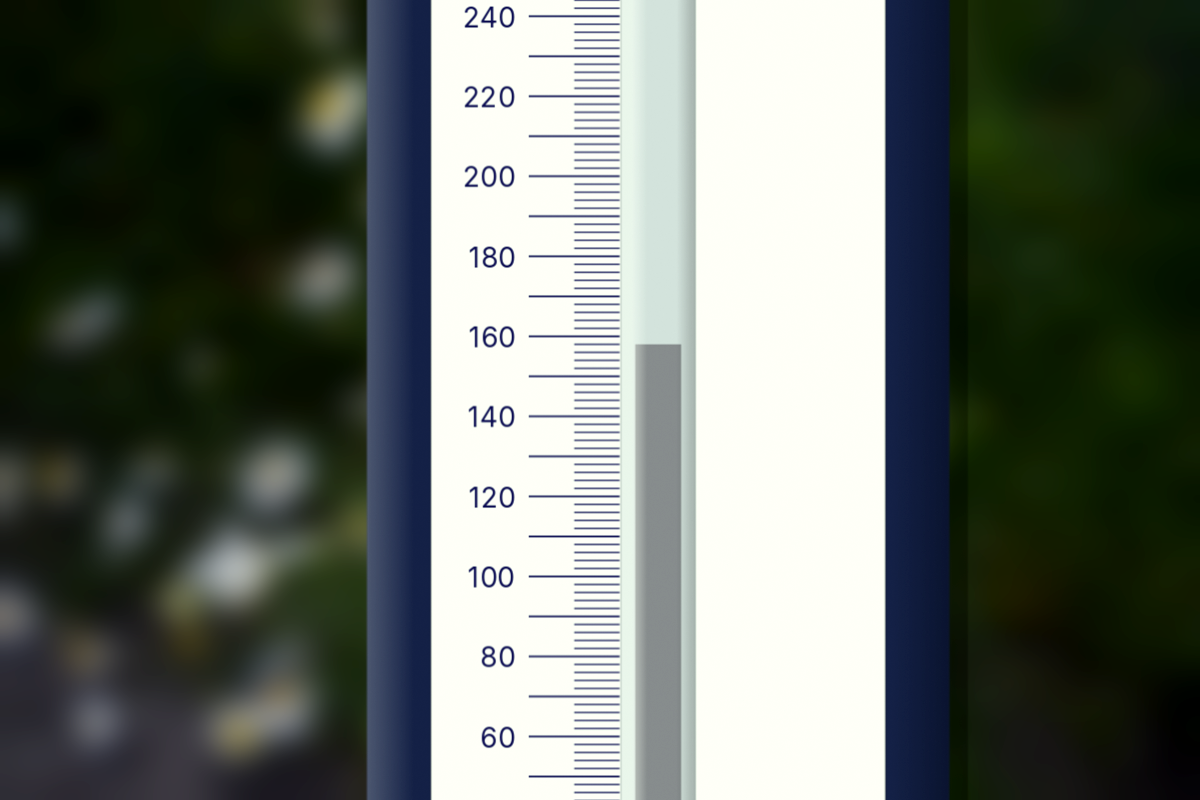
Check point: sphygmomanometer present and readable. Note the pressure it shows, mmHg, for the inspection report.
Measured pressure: 158 mmHg
